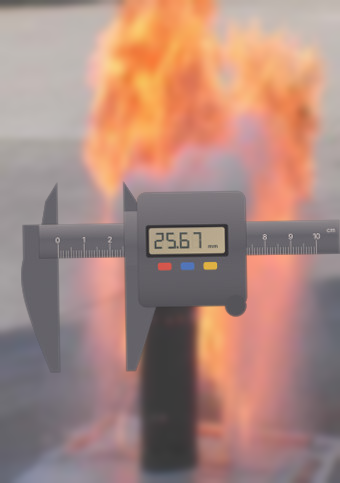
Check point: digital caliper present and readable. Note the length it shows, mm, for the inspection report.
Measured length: 25.67 mm
